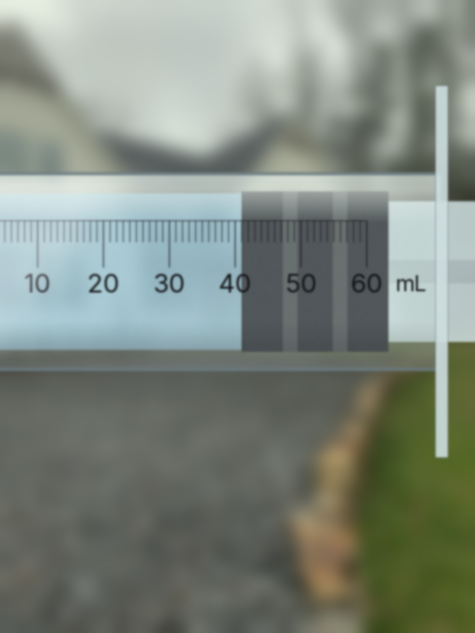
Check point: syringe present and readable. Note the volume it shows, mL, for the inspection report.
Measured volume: 41 mL
